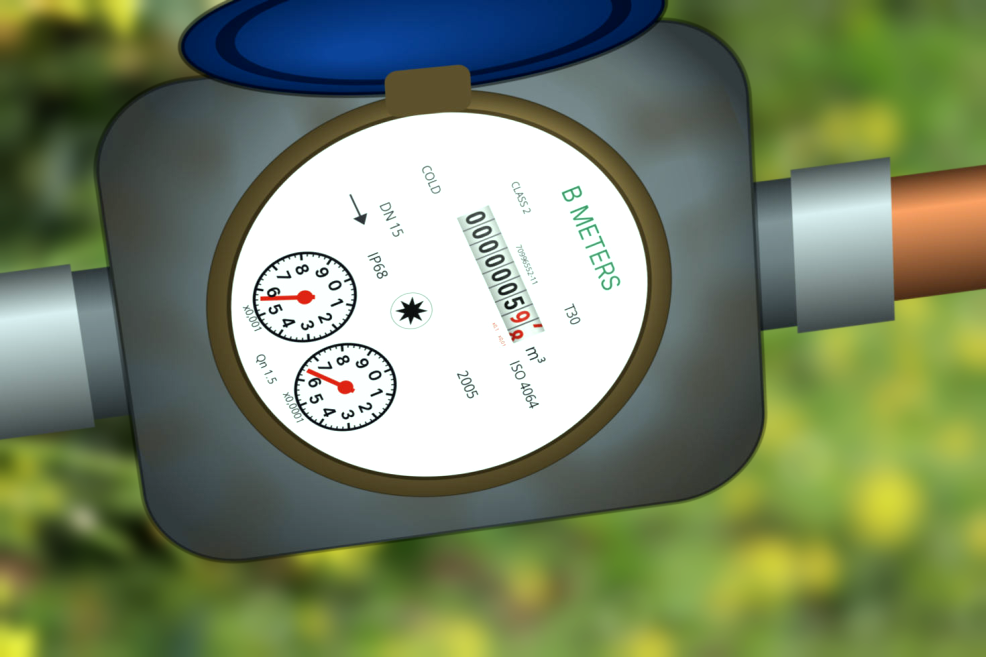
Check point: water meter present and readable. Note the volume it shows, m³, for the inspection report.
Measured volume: 5.9756 m³
